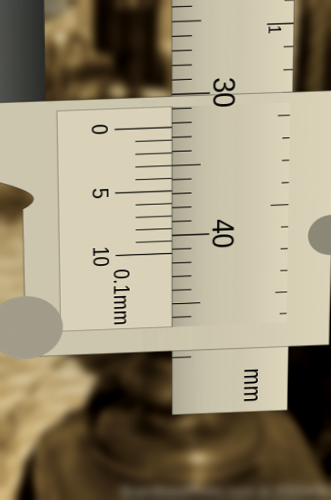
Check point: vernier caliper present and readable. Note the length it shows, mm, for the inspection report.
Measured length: 32.3 mm
